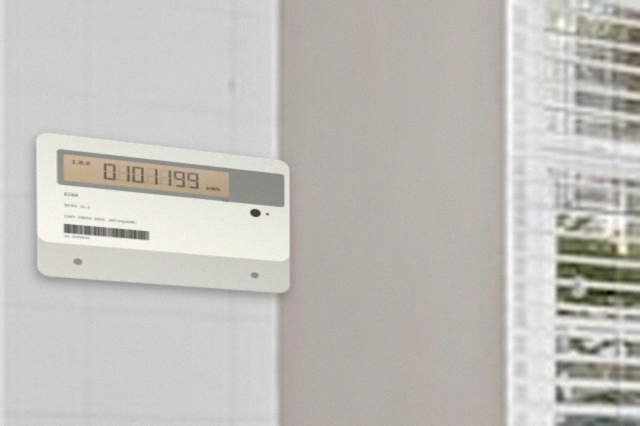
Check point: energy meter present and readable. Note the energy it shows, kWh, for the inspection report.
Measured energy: 101199 kWh
